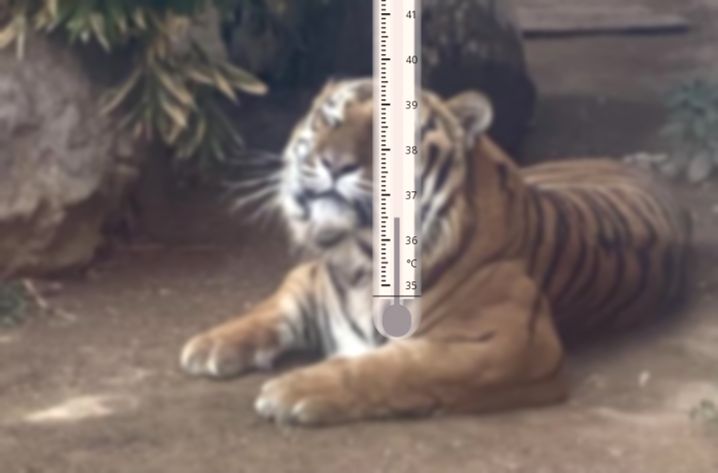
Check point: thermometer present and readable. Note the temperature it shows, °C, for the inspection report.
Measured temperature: 36.5 °C
